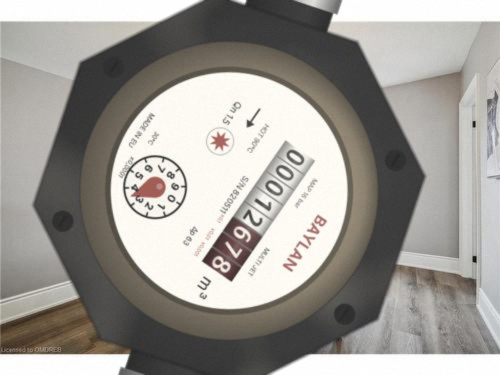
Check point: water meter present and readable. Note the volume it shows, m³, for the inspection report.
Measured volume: 12.6783 m³
